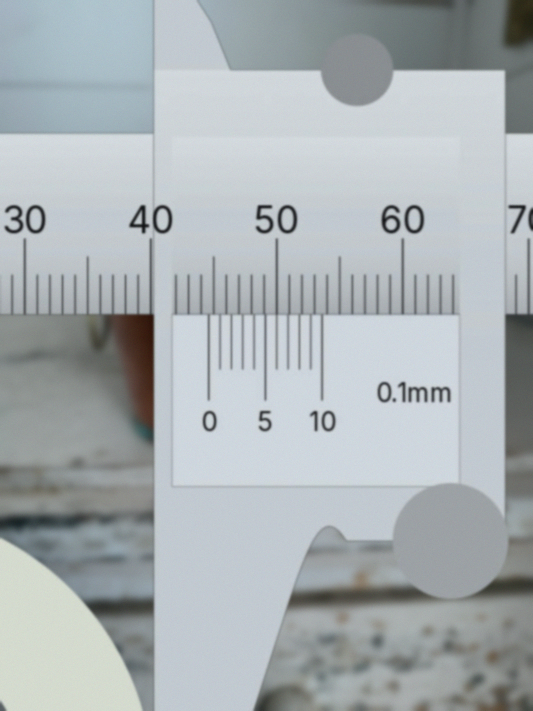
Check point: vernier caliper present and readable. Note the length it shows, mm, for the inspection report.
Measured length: 44.6 mm
